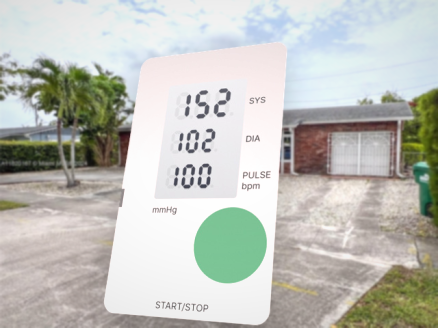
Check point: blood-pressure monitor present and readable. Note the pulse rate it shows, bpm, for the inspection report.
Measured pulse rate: 100 bpm
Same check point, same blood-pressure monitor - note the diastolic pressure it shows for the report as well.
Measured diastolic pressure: 102 mmHg
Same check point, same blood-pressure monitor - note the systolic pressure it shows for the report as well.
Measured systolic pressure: 152 mmHg
